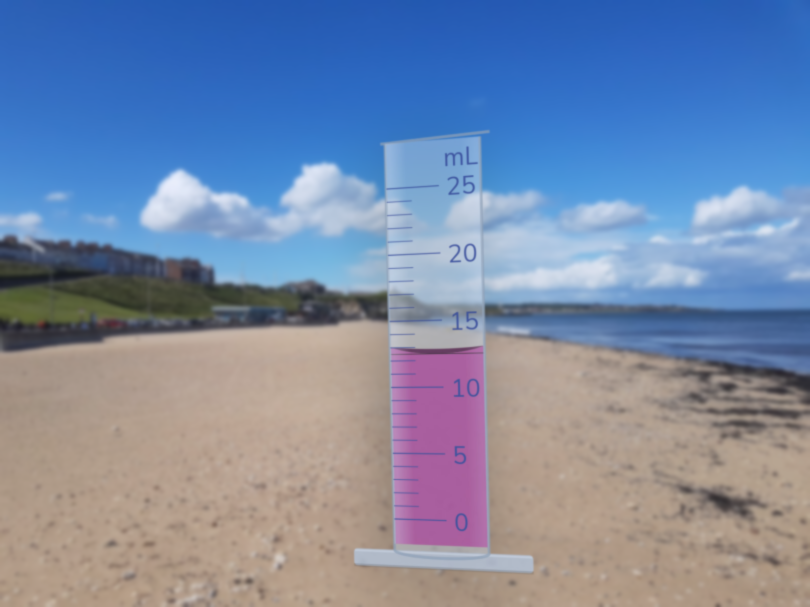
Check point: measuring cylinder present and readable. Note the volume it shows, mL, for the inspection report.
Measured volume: 12.5 mL
